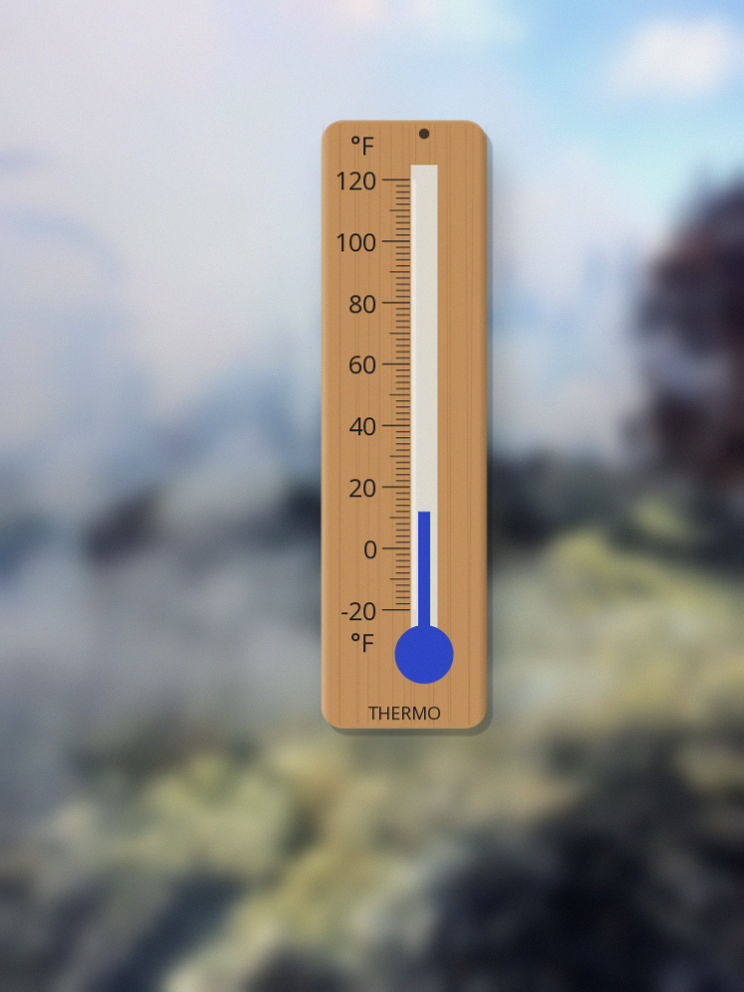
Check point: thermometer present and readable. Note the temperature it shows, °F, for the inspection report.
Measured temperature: 12 °F
